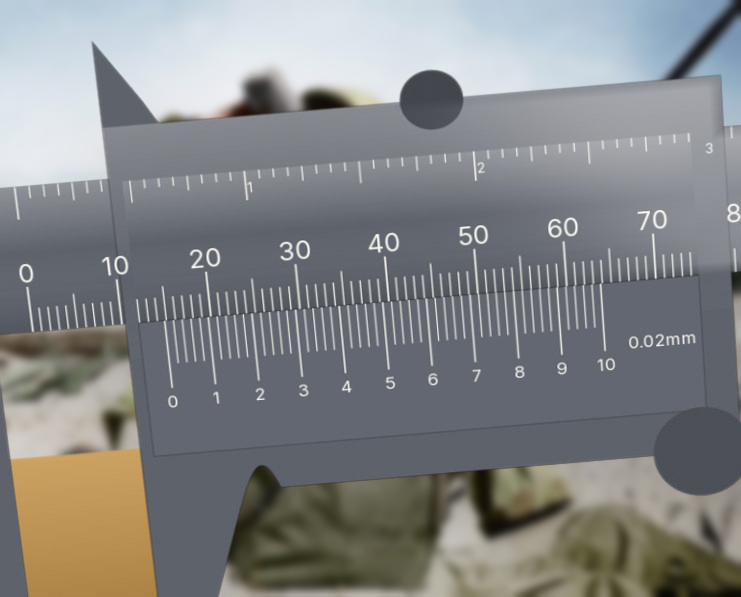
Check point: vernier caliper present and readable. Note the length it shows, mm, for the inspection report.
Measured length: 14.8 mm
